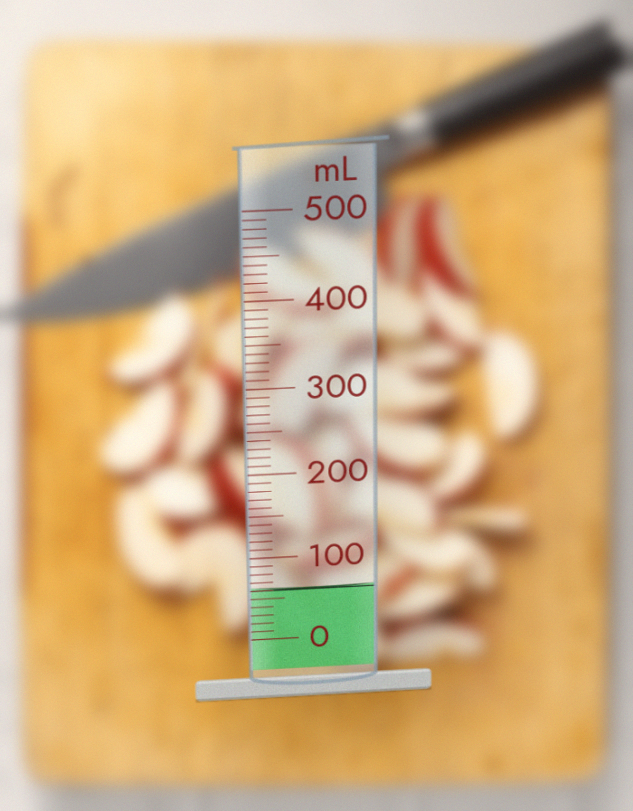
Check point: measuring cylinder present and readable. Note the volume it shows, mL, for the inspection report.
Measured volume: 60 mL
